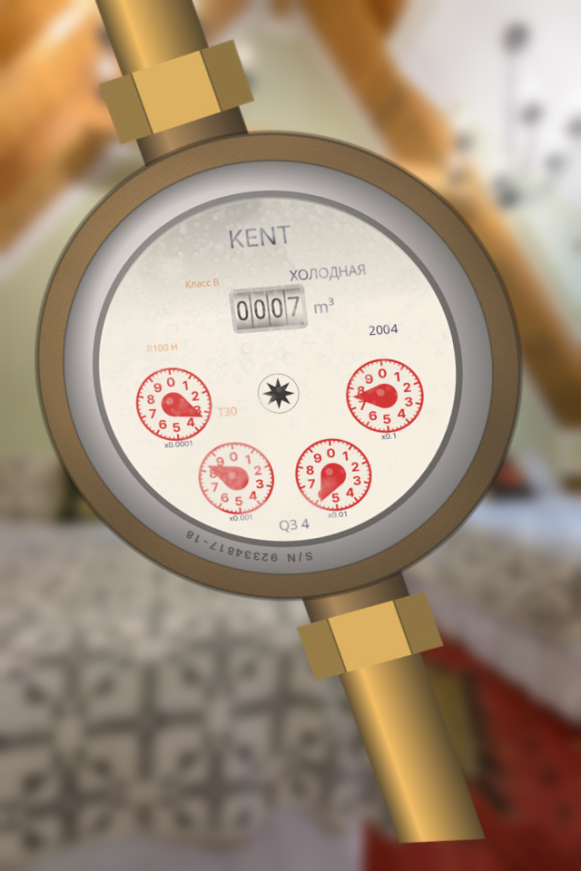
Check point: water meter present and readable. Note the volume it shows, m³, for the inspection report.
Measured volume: 7.7583 m³
